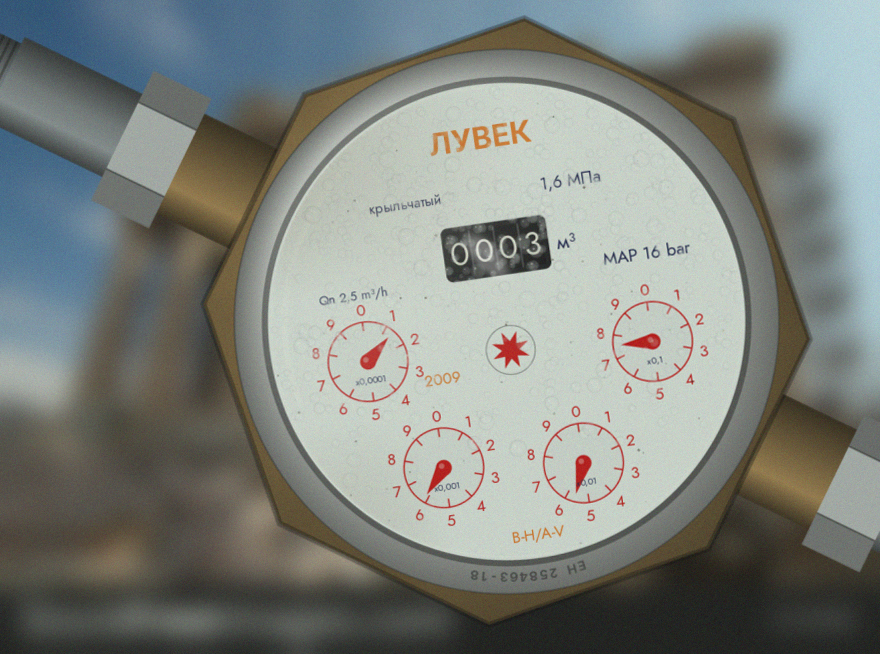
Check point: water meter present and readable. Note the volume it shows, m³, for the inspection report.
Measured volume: 3.7561 m³
